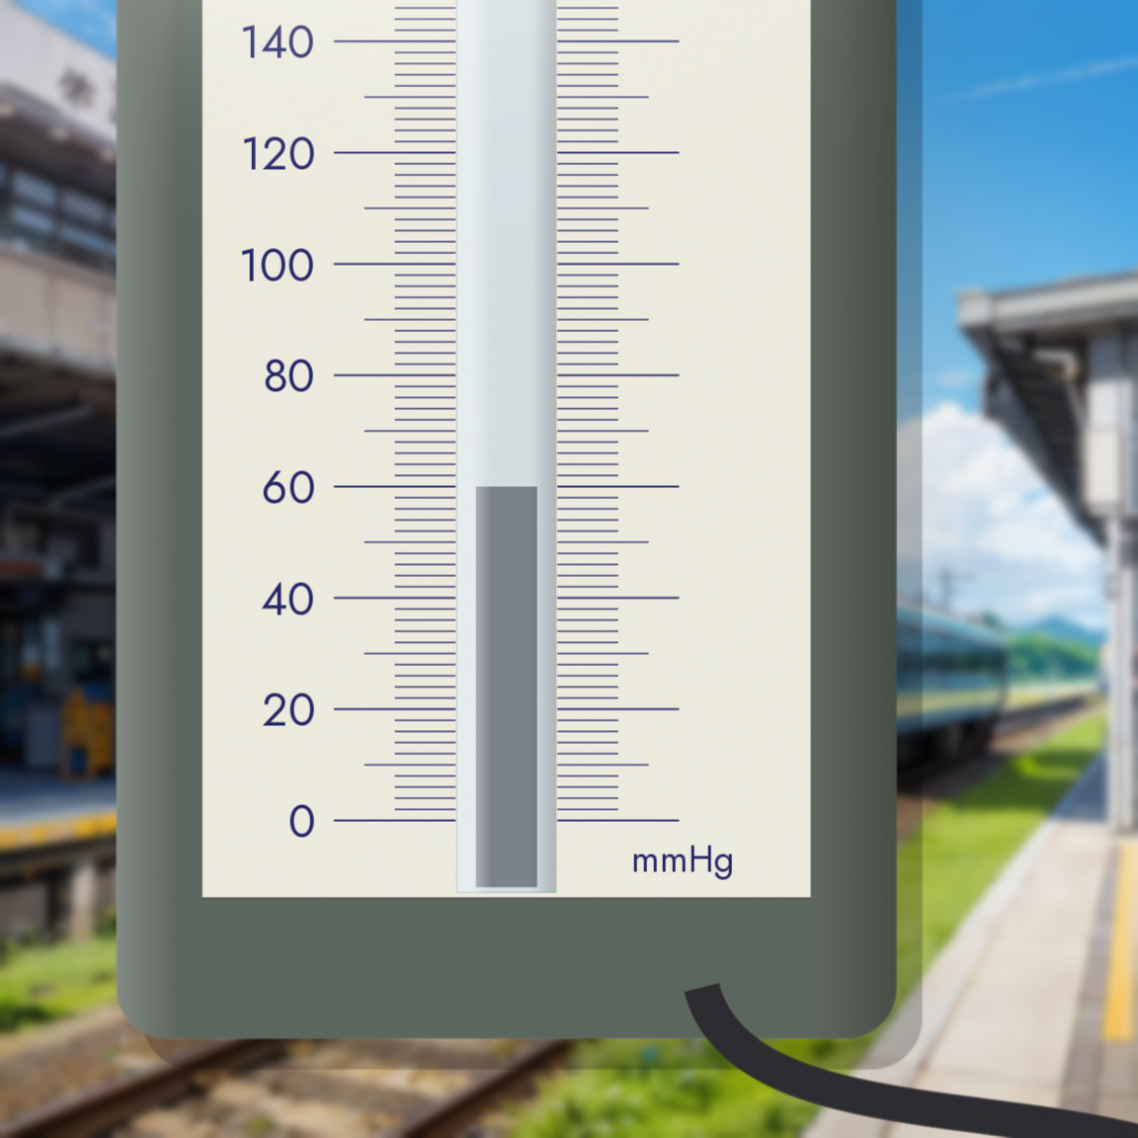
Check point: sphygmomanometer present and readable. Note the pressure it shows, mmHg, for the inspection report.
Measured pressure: 60 mmHg
